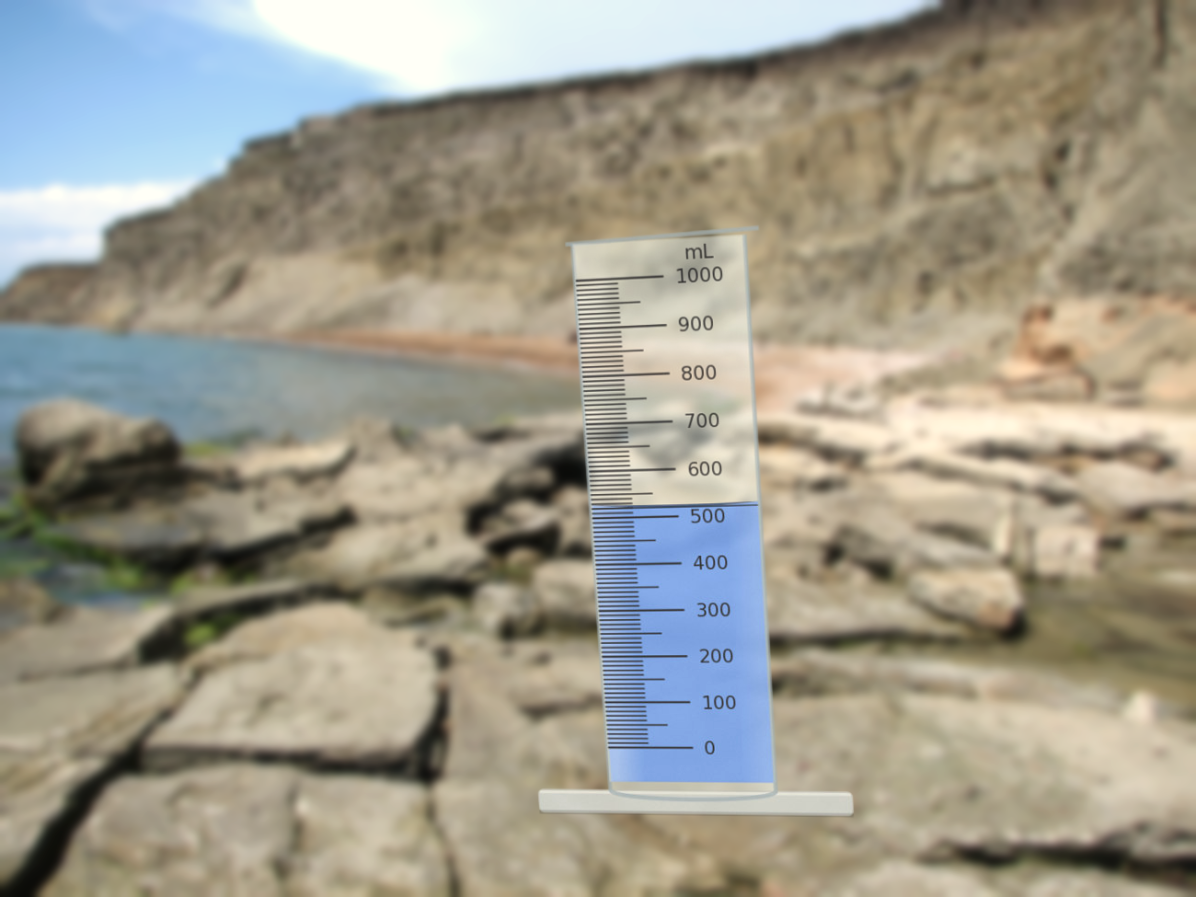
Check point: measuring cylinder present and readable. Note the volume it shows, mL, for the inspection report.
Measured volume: 520 mL
